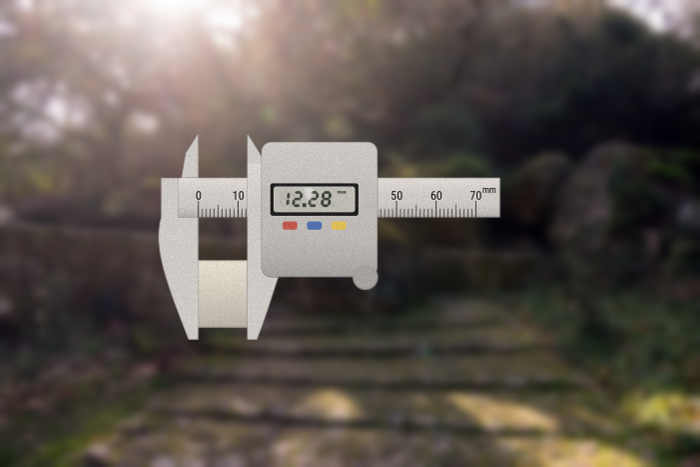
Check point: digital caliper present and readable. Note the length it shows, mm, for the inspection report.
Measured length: 12.28 mm
